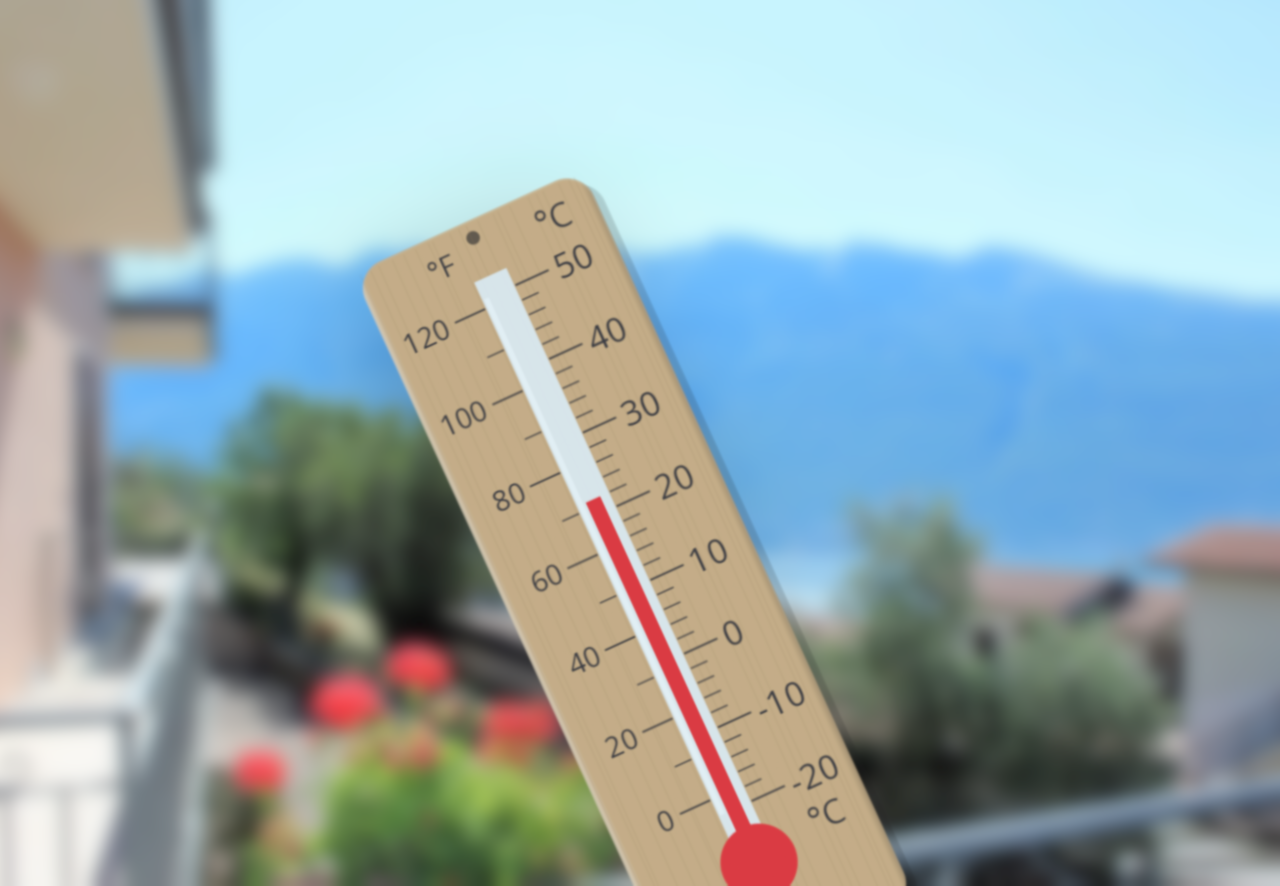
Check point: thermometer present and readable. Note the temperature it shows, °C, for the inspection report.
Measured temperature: 22 °C
